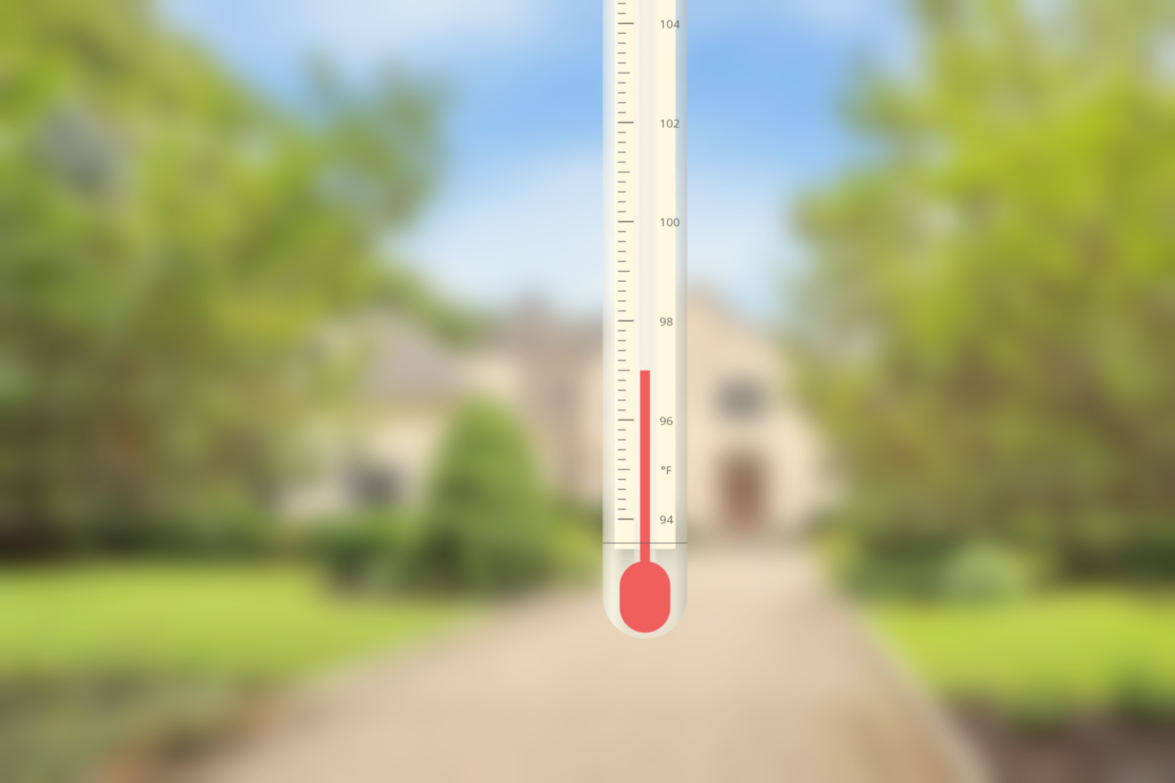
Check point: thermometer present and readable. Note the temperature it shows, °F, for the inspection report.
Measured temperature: 97 °F
